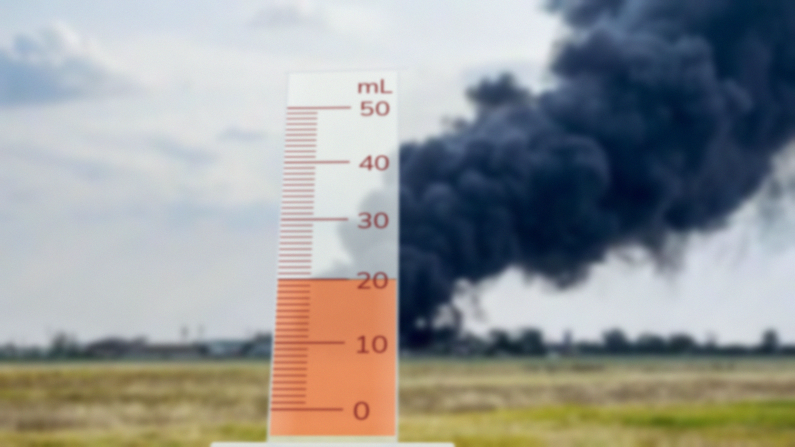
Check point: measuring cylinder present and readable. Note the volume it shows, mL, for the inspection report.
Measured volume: 20 mL
